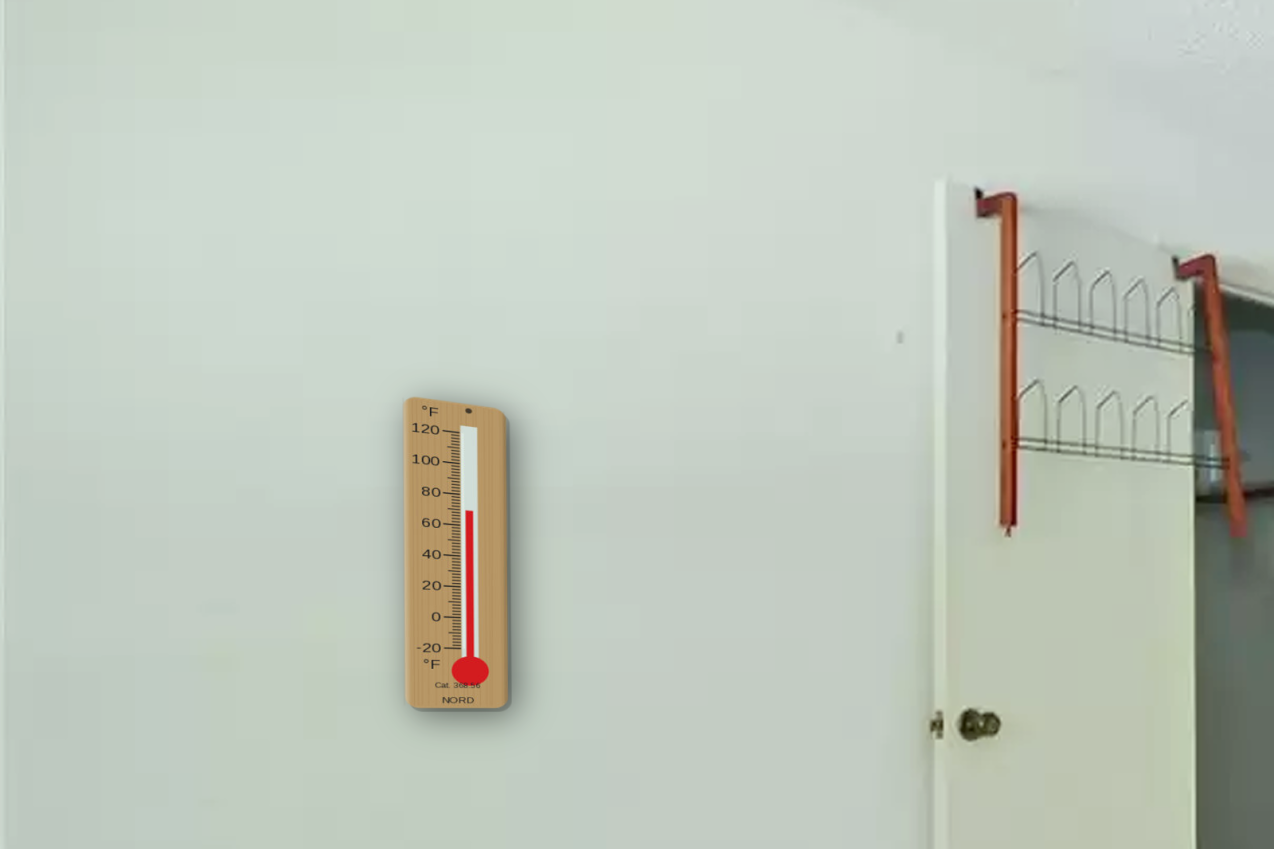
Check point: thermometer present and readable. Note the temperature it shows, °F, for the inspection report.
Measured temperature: 70 °F
